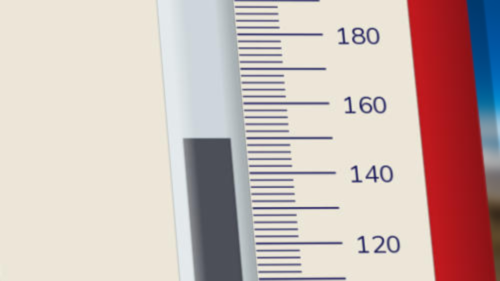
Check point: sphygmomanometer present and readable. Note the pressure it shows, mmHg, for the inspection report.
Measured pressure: 150 mmHg
